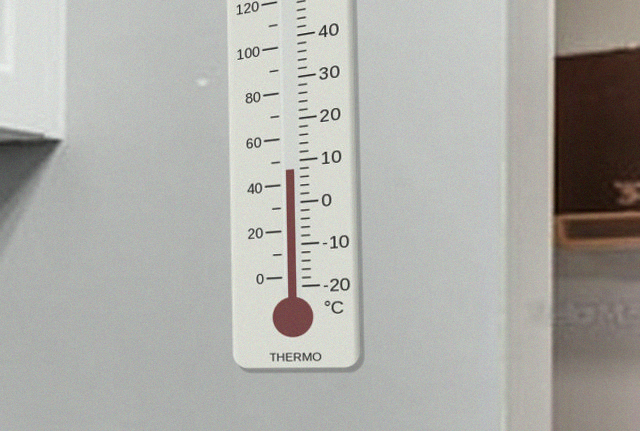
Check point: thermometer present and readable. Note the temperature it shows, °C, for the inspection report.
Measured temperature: 8 °C
